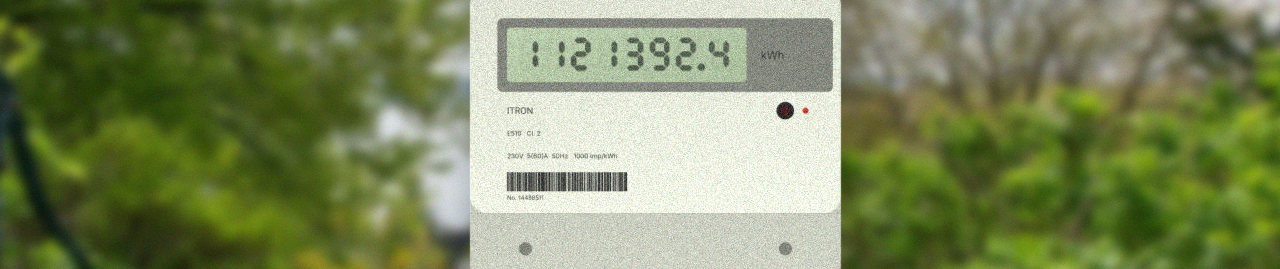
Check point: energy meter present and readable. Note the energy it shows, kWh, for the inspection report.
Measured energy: 1121392.4 kWh
